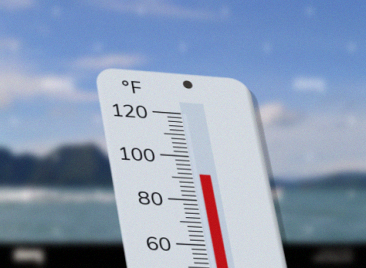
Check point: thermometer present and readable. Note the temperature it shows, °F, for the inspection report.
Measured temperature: 92 °F
